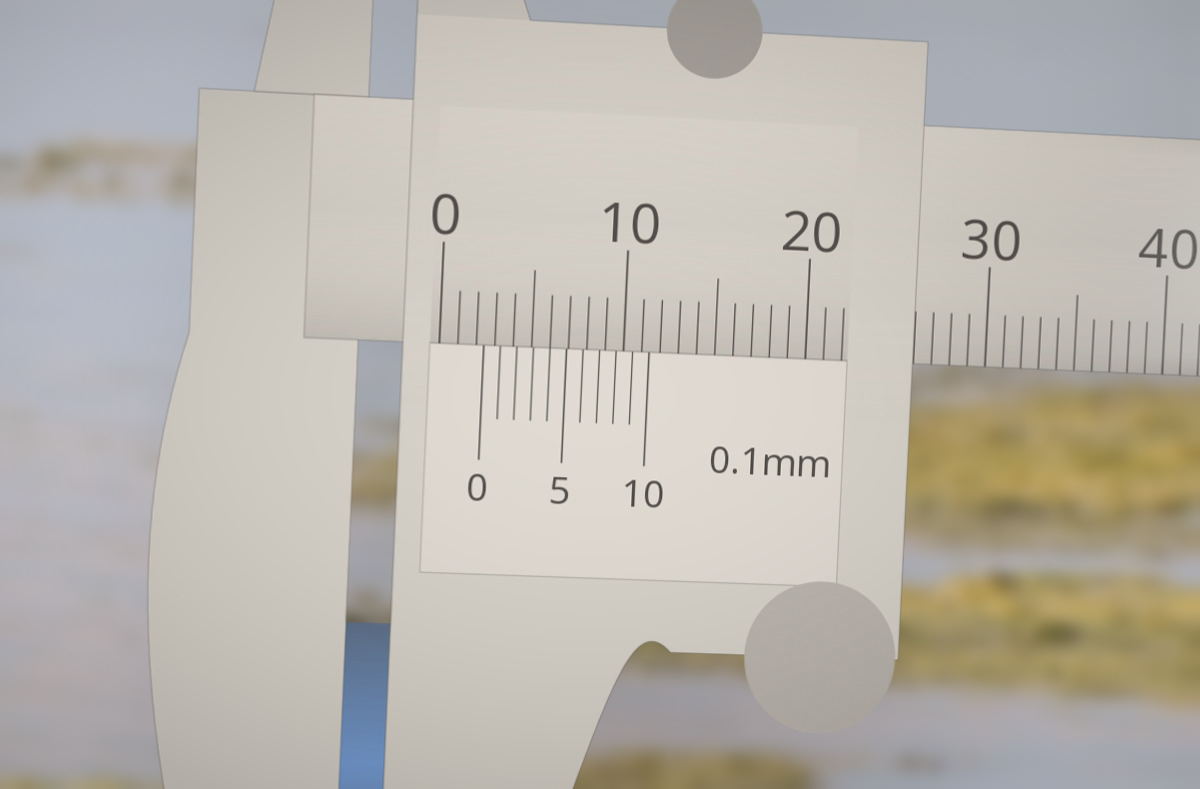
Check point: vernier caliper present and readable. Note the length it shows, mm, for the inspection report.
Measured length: 2.4 mm
